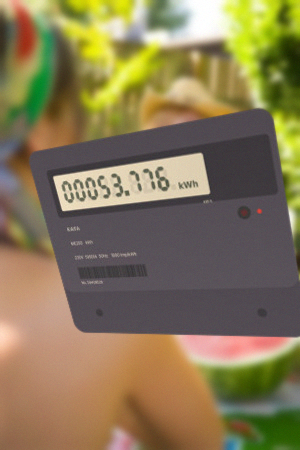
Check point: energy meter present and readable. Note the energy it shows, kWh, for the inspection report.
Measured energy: 53.776 kWh
